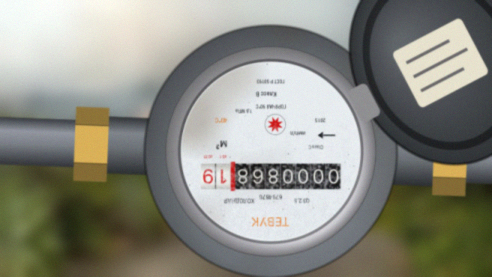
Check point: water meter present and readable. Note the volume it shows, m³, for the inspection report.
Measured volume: 868.19 m³
